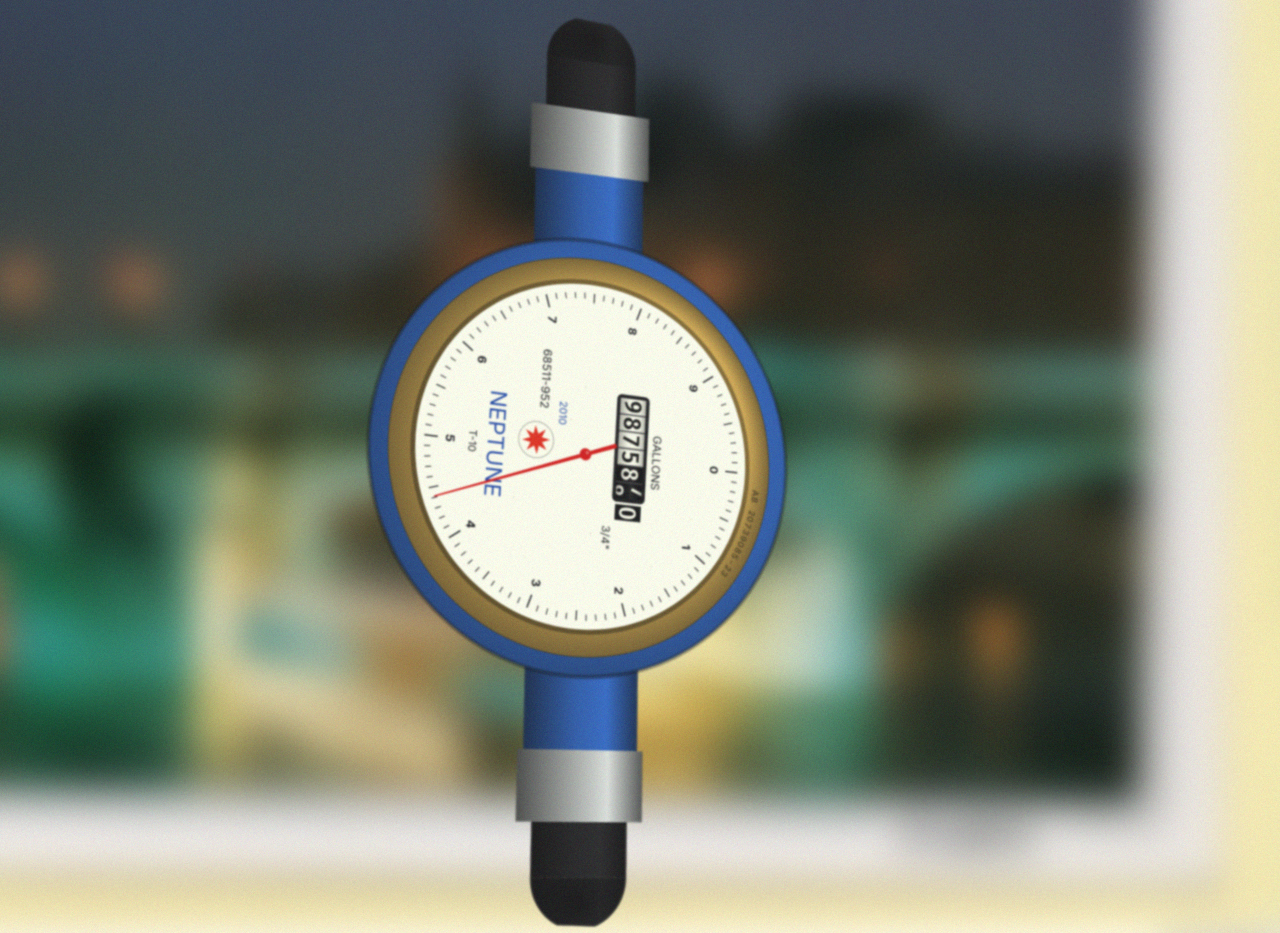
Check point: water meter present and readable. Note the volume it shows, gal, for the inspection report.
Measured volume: 9875874.4 gal
